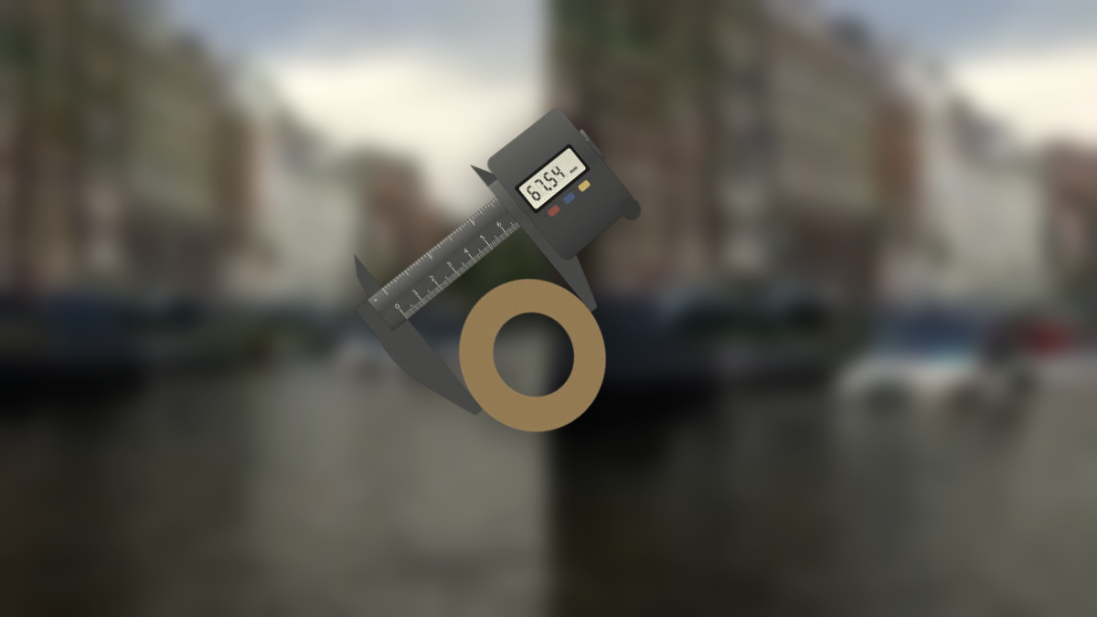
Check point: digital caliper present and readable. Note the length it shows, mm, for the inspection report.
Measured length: 67.54 mm
